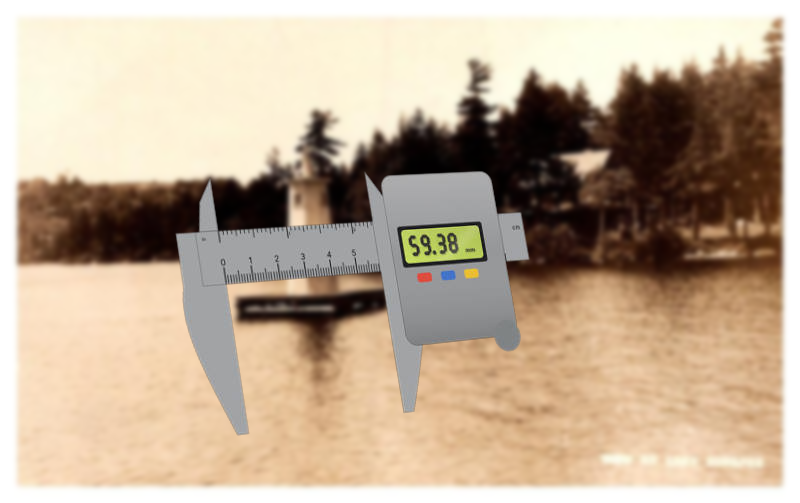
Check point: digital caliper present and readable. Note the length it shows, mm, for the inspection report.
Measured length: 59.38 mm
